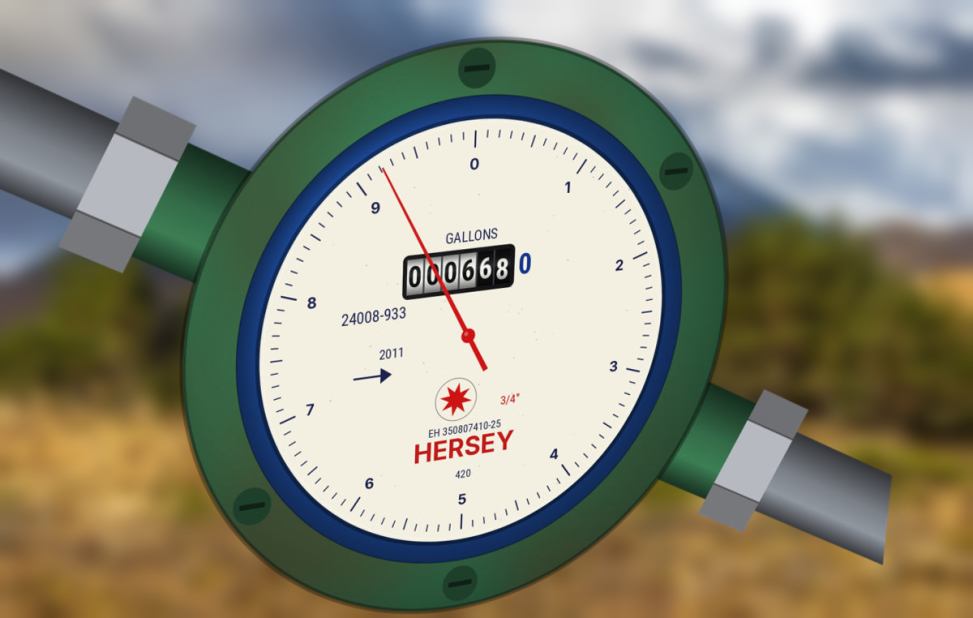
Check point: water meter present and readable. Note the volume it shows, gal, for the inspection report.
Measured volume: 6679.2 gal
